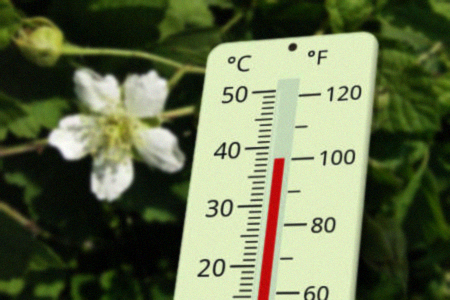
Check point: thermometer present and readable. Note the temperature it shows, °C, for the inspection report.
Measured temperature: 38 °C
